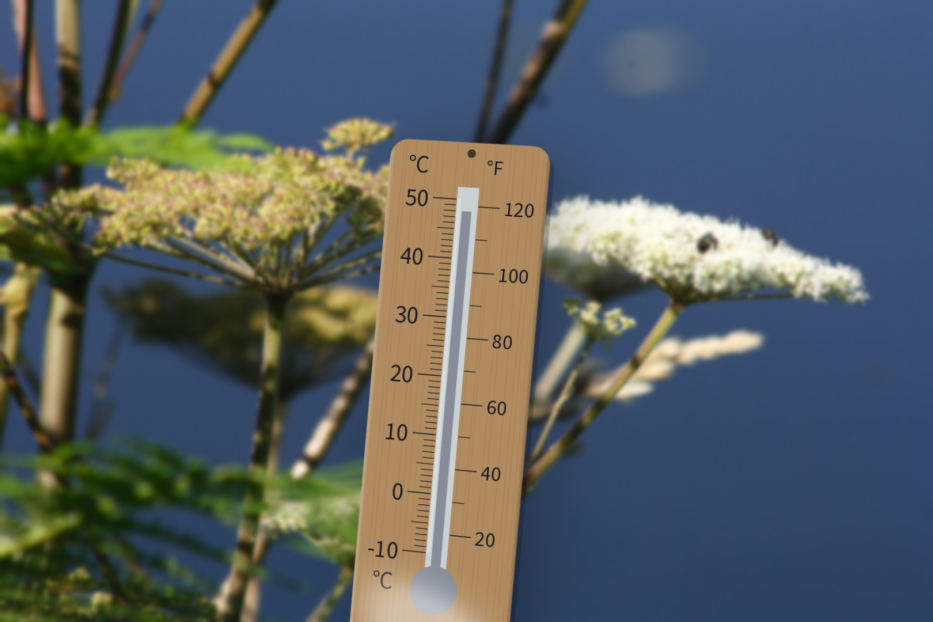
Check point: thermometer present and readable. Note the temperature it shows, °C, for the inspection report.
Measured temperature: 48 °C
